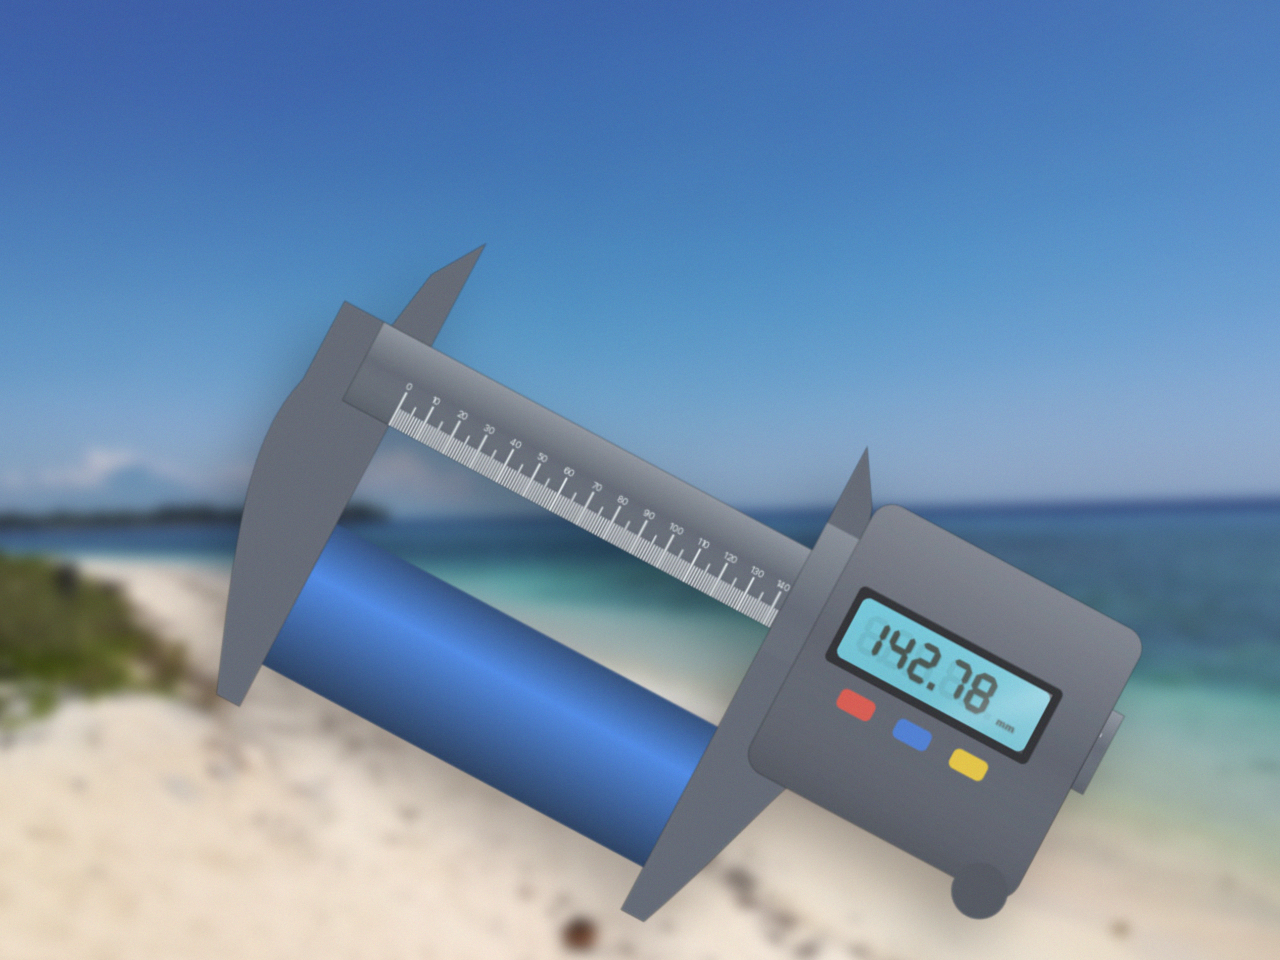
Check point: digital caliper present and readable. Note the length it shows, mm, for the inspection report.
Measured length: 142.78 mm
